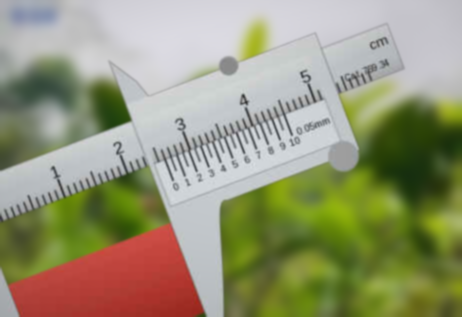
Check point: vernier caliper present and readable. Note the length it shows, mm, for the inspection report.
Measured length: 26.0 mm
